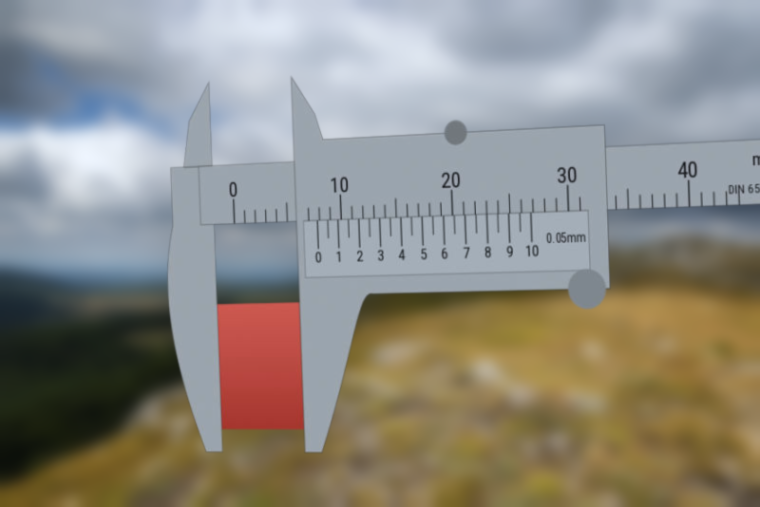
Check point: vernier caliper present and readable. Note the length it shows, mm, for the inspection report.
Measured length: 7.8 mm
